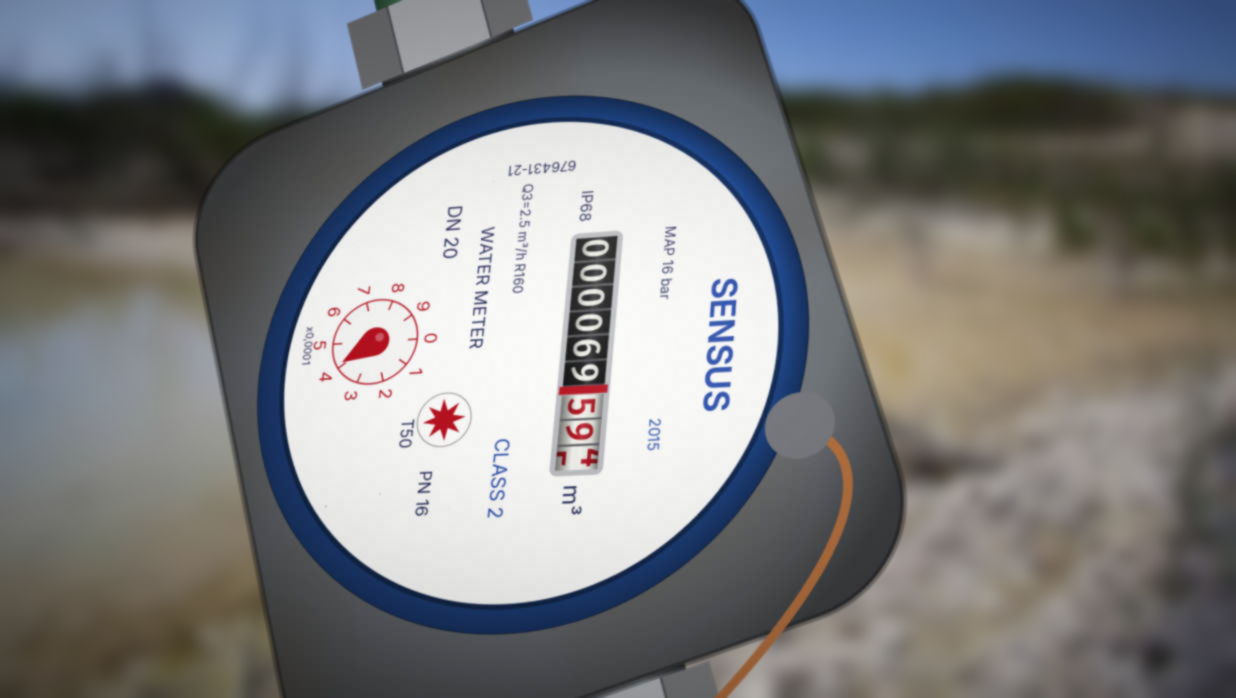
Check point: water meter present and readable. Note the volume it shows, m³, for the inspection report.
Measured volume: 69.5944 m³
